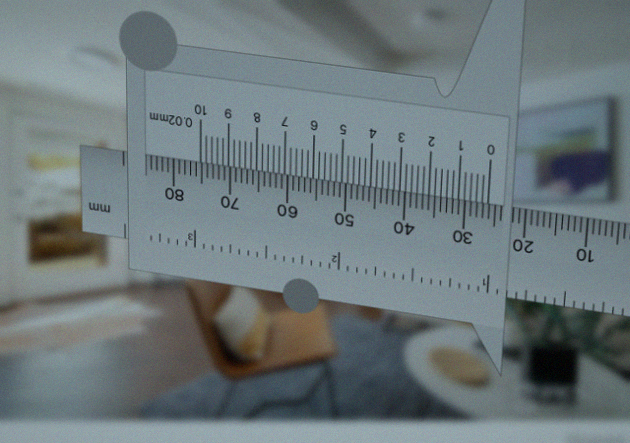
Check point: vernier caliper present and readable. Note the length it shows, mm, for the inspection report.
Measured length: 26.2 mm
